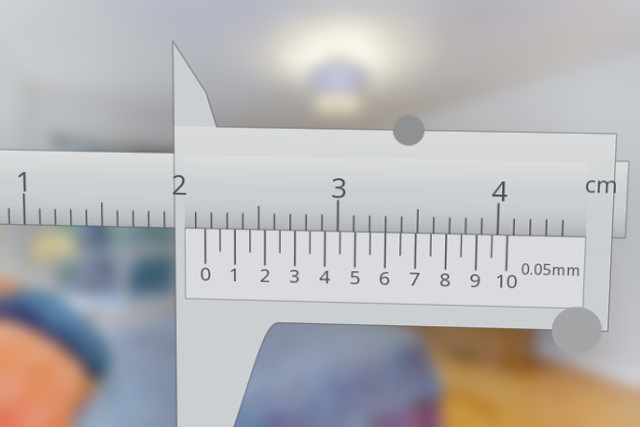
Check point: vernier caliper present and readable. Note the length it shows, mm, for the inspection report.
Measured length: 21.6 mm
